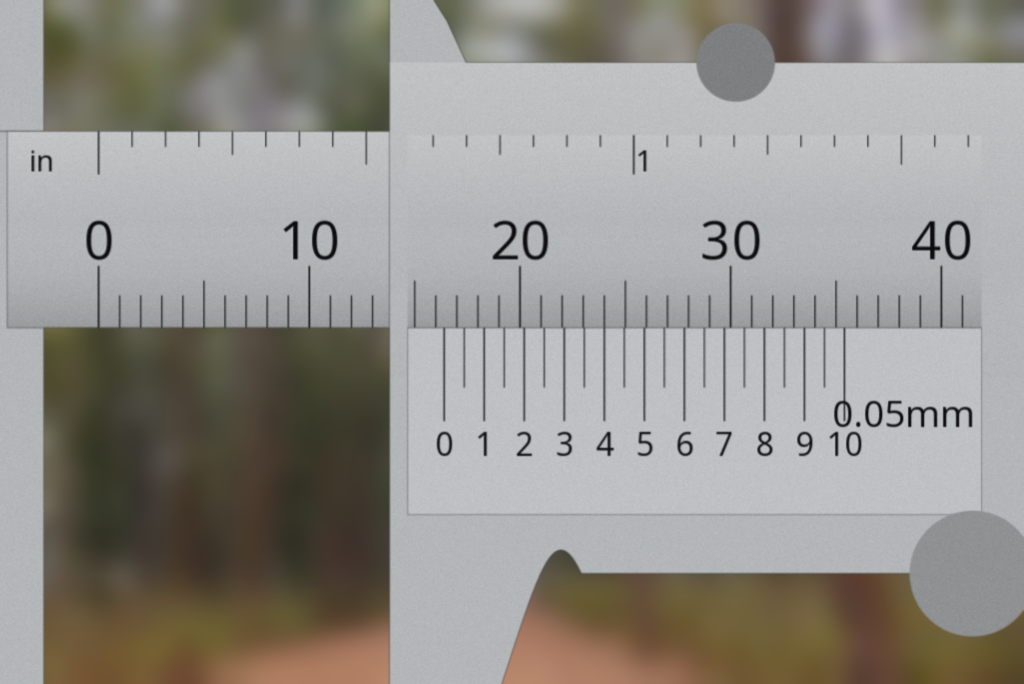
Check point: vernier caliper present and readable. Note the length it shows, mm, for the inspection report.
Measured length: 16.4 mm
